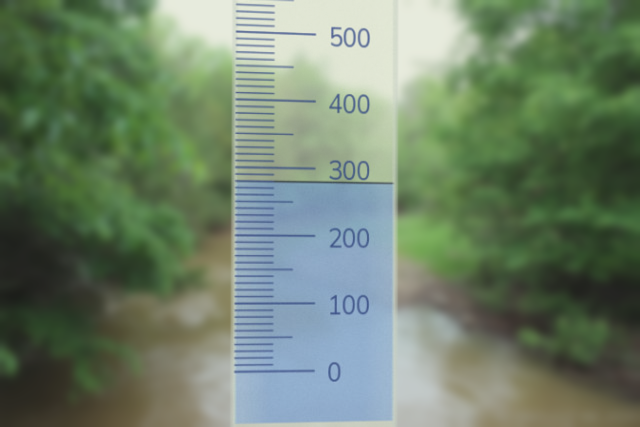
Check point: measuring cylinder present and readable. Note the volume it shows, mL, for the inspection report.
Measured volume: 280 mL
